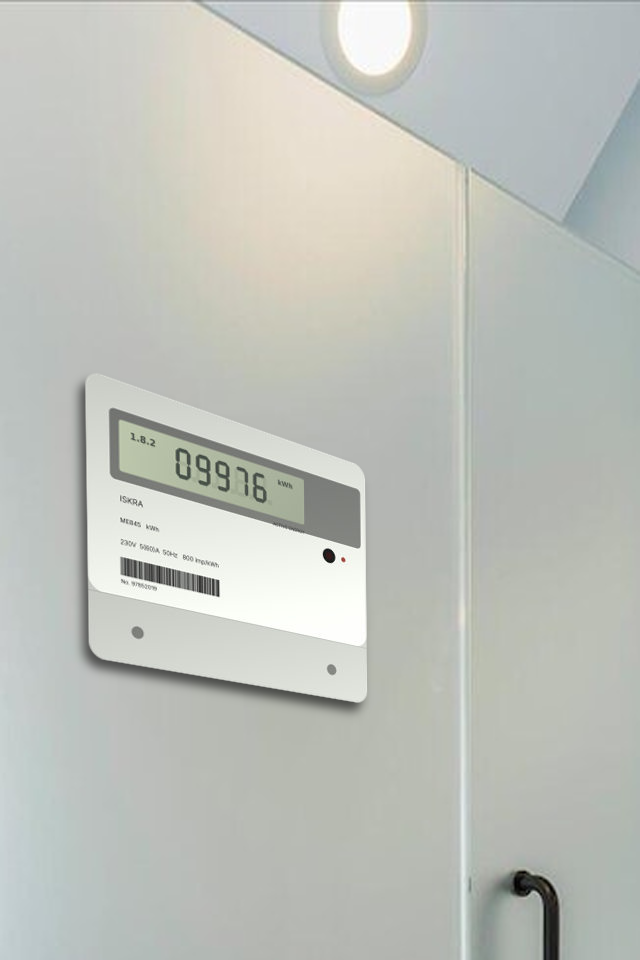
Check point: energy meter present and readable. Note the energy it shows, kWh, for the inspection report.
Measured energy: 9976 kWh
